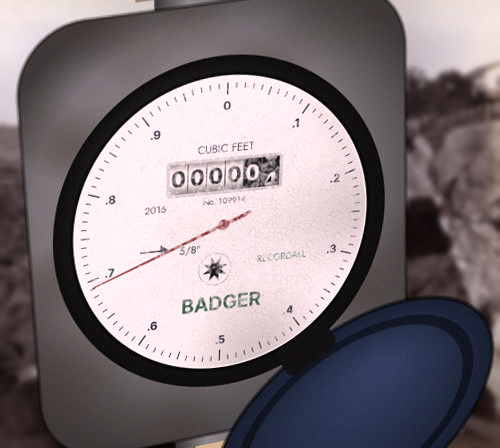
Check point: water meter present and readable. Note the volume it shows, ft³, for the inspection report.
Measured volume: 3.69 ft³
